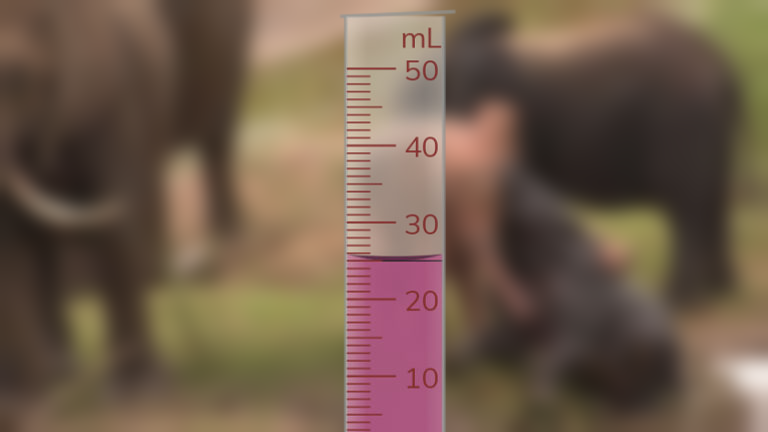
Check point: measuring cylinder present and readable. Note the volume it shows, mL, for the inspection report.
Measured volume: 25 mL
